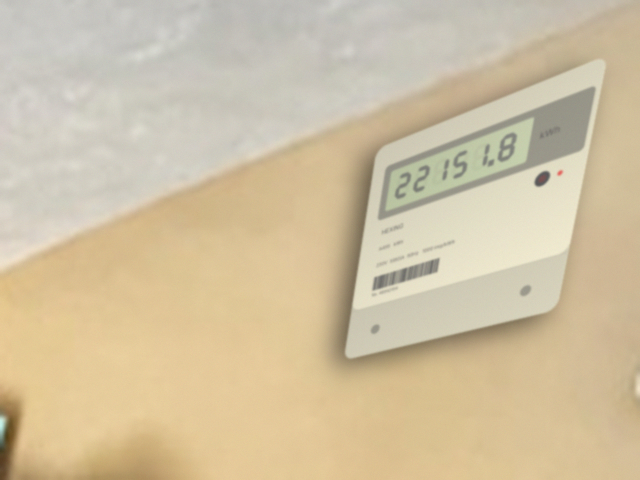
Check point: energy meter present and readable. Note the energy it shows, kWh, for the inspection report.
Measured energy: 22151.8 kWh
